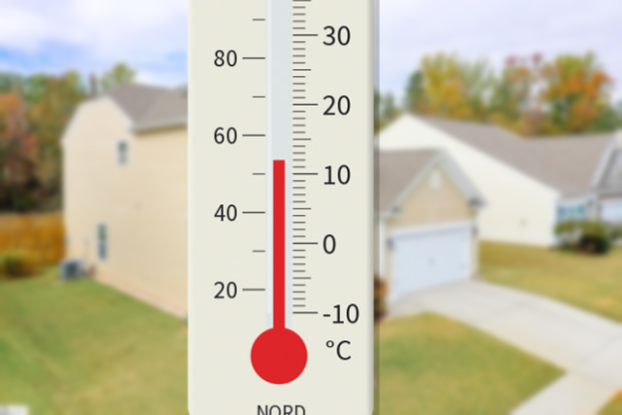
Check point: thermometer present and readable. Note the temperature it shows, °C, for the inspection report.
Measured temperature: 12 °C
